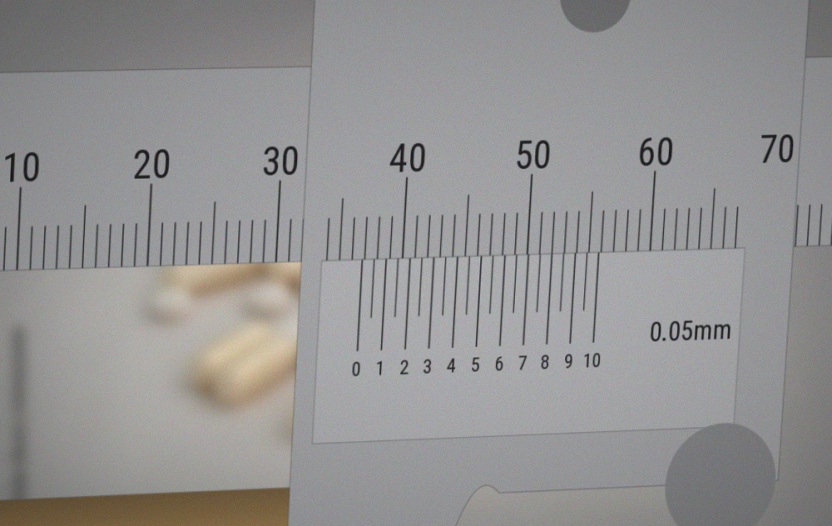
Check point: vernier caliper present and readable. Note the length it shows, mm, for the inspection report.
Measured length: 36.8 mm
